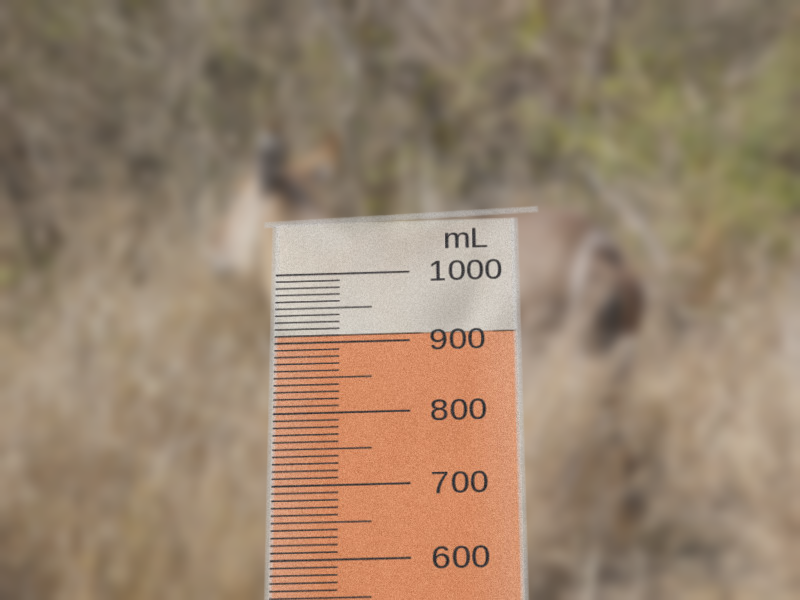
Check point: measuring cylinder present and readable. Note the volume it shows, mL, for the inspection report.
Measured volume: 910 mL
